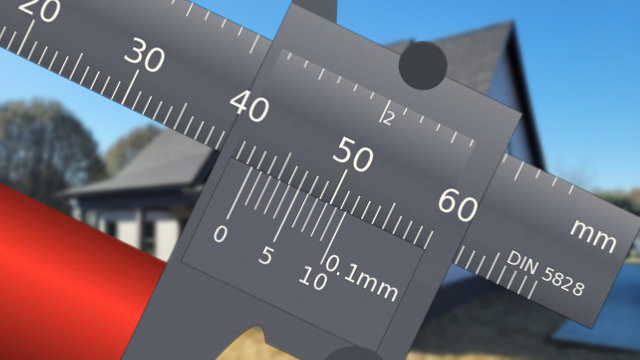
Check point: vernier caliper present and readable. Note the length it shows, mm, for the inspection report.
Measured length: 42.5 mm
